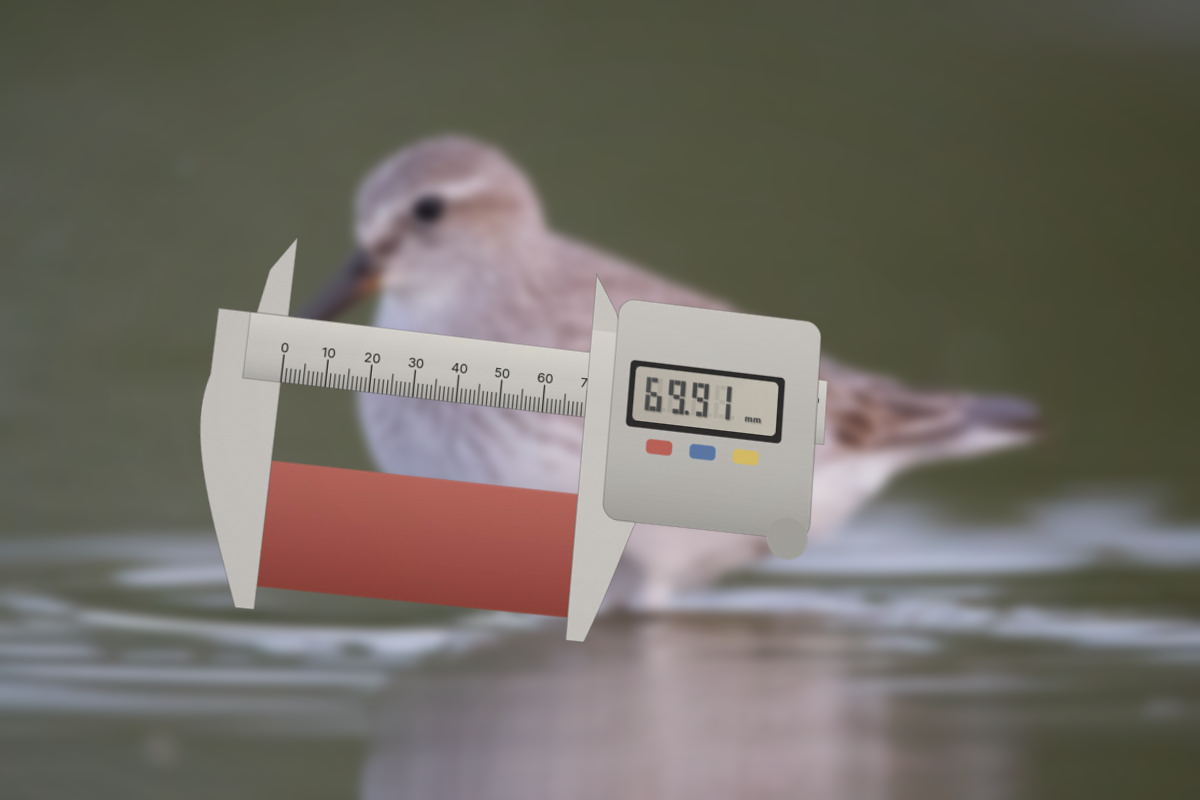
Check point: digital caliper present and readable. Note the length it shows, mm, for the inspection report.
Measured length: 69.91 mm
